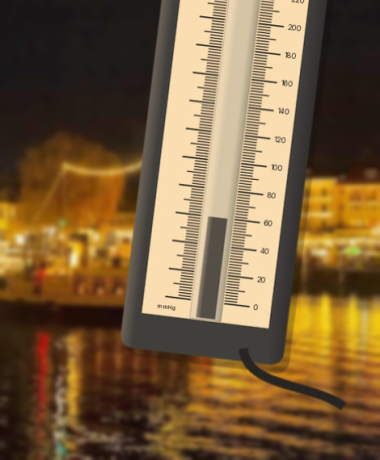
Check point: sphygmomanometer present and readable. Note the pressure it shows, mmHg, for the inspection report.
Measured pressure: 60 mmHg
